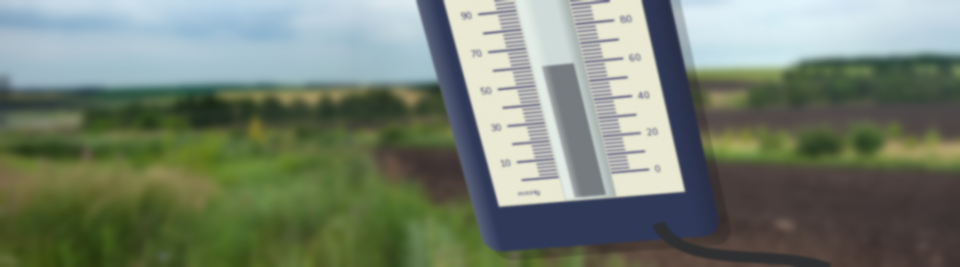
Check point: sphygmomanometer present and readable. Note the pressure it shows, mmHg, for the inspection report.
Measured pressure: 60 mmHg
